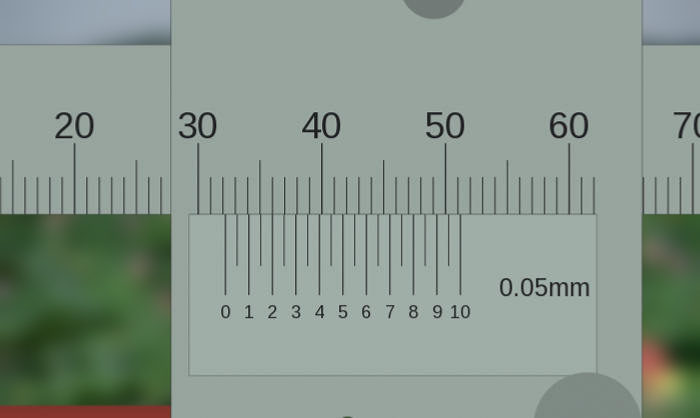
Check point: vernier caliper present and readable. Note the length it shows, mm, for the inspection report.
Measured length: 32.2 mm
